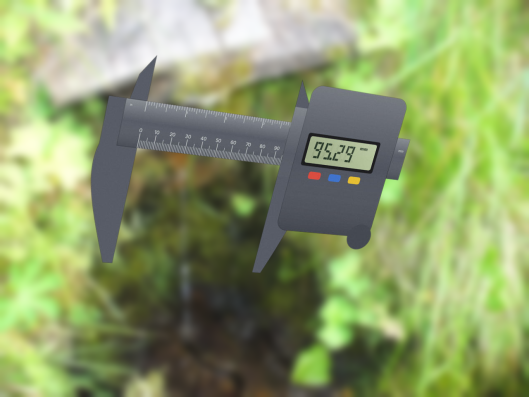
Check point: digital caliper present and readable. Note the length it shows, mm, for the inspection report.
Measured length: 95.29 mm
